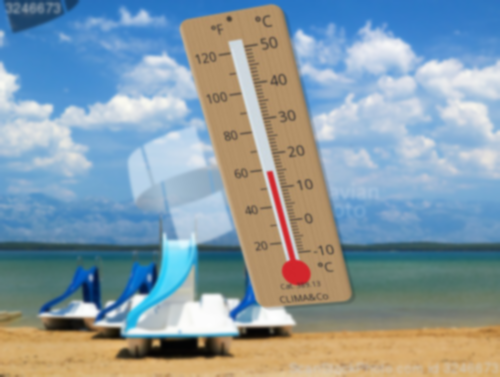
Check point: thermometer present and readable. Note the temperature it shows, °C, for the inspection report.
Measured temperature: 15 °C
